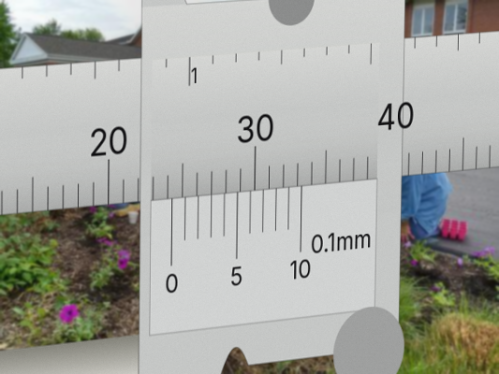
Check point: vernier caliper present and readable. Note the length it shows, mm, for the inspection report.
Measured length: 24.3 mm
